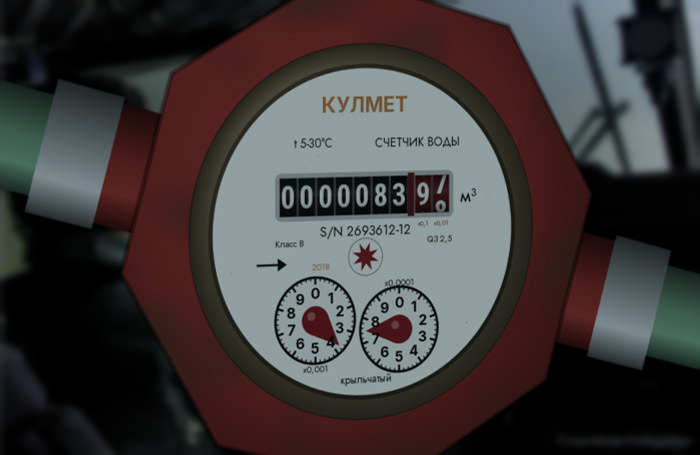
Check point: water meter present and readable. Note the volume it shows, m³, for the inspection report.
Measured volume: 83.9737 m³
